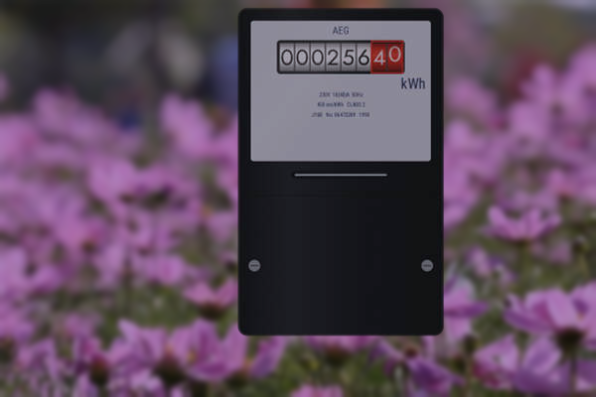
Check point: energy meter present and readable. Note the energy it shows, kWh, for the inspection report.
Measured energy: 256.40 kWh
